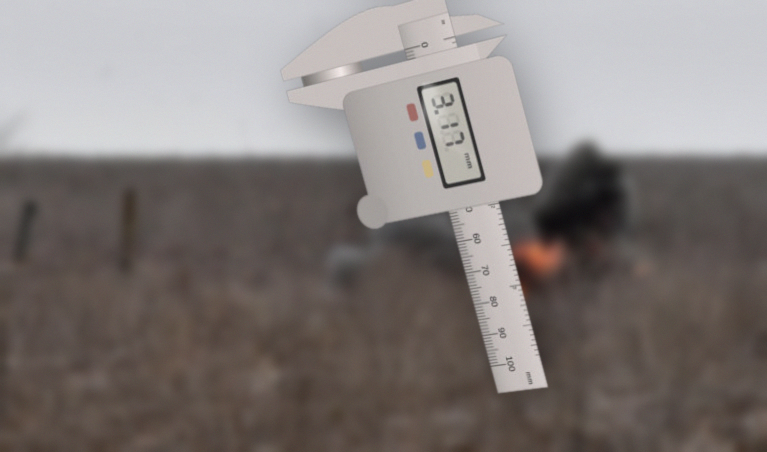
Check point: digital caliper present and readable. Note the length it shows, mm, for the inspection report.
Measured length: 3.17 mm
